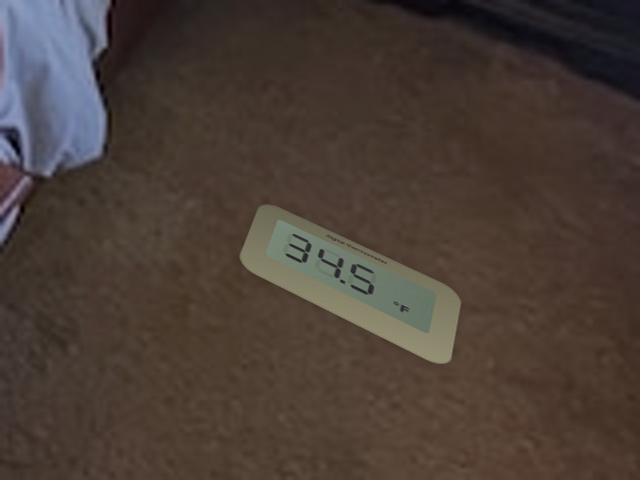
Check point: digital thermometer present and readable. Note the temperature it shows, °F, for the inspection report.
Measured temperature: 34.5 °F
